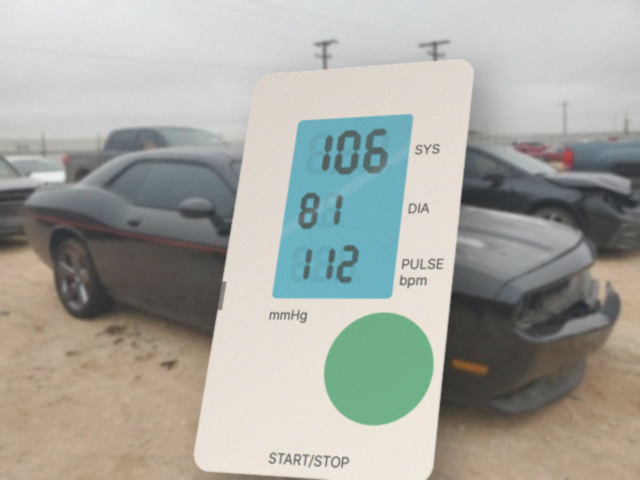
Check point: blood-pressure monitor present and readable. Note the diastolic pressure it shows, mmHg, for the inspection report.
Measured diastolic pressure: 81 mmHg
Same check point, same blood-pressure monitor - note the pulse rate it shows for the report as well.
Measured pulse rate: 112 bpm
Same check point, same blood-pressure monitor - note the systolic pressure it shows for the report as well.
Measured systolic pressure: 106 mmHg
